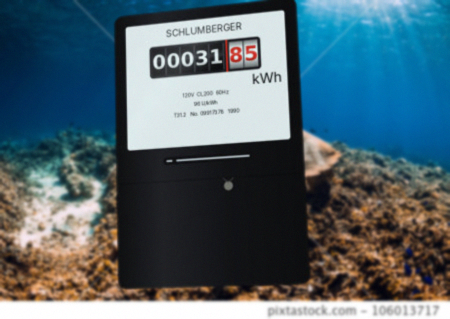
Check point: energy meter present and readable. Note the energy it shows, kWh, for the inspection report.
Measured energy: 31.85 kWh
